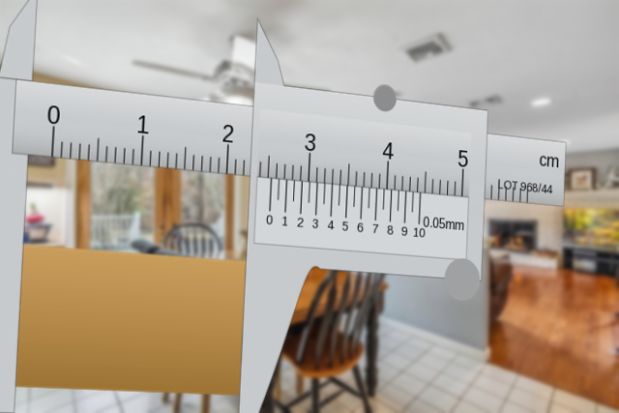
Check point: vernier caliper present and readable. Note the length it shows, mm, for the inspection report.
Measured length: 25.4 mm
